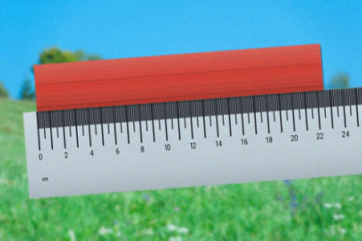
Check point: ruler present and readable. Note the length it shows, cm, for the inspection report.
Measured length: 22.5 cm
